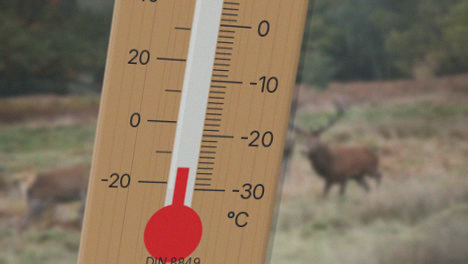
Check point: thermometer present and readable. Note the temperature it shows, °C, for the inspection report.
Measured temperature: -26 °C
